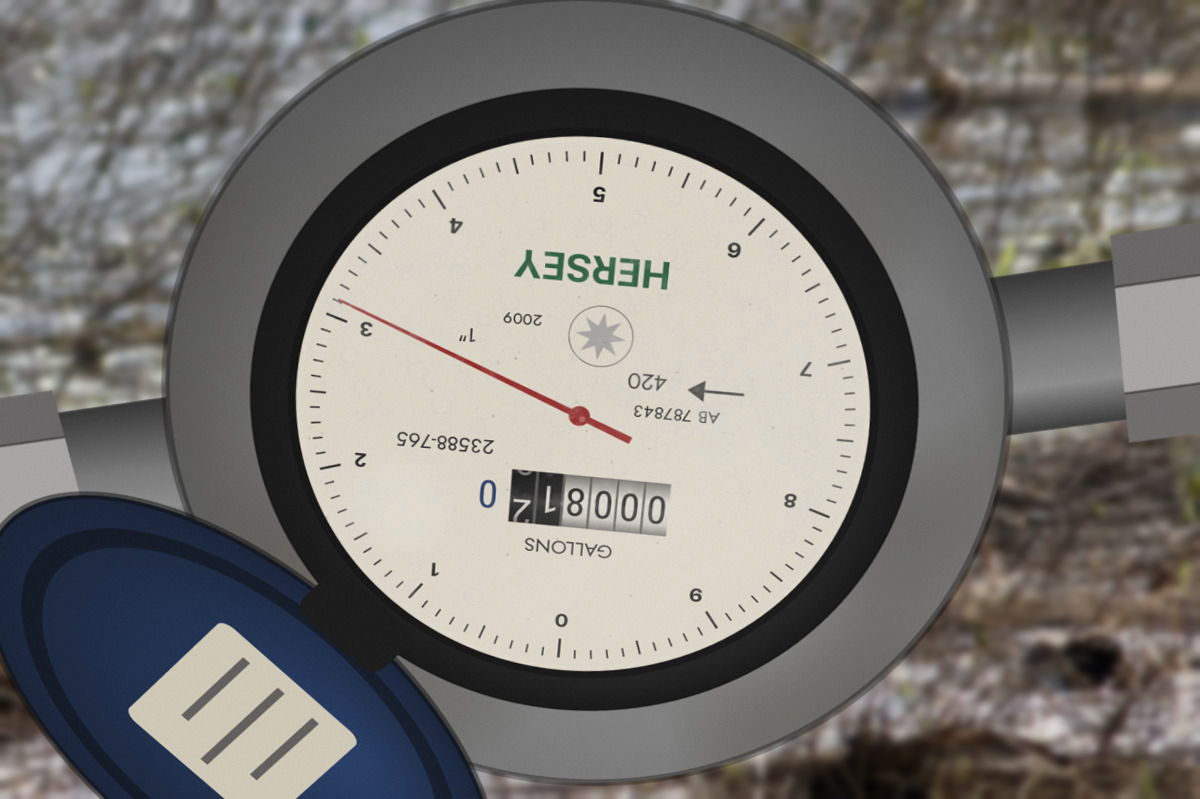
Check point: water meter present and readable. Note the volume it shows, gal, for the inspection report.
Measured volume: 8123.1 gal
